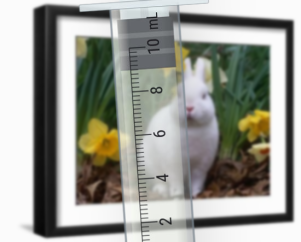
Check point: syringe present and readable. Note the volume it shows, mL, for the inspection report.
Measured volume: 9 mL
